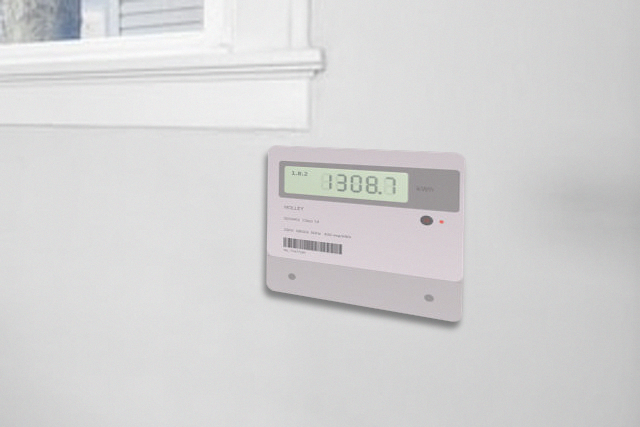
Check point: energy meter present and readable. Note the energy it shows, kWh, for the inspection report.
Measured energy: 1308.7 kWh
